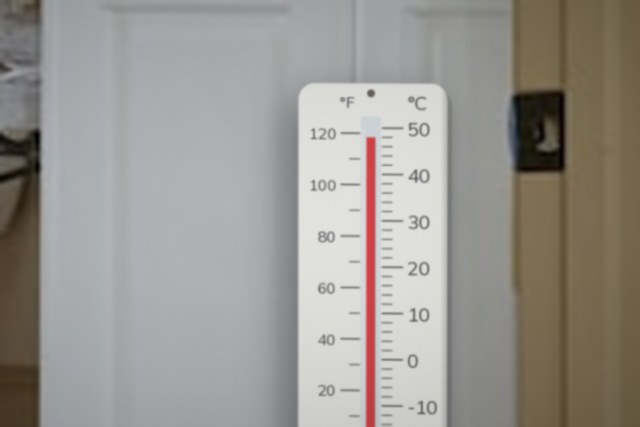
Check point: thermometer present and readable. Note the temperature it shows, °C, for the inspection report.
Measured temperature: 48 °C
